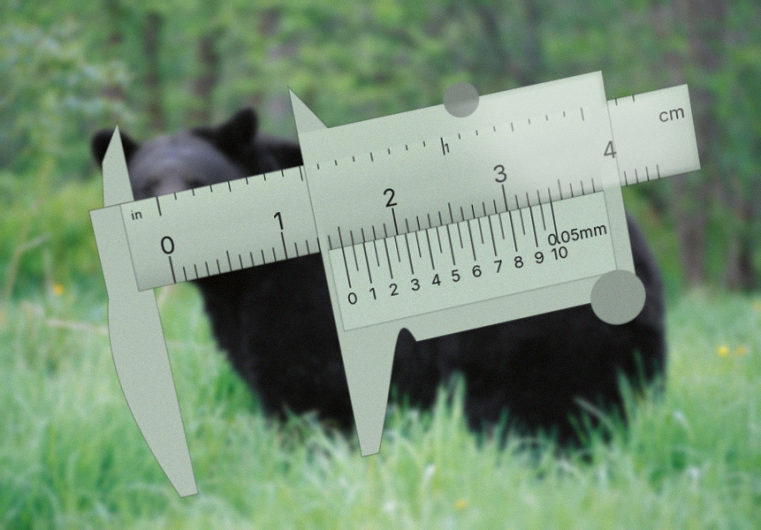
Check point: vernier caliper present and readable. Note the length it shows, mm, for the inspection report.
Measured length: 15.0 mm
